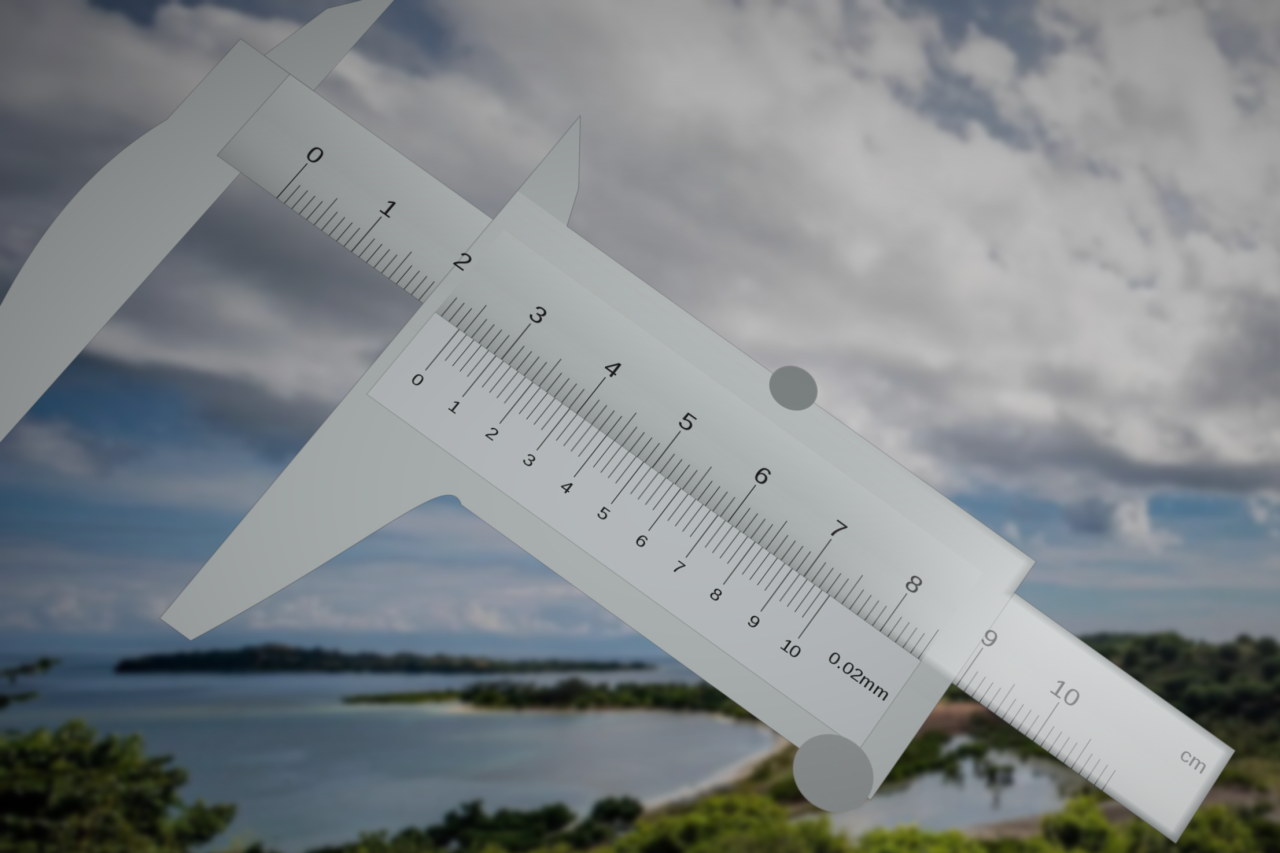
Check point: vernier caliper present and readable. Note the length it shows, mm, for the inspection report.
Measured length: 24.4 mm
